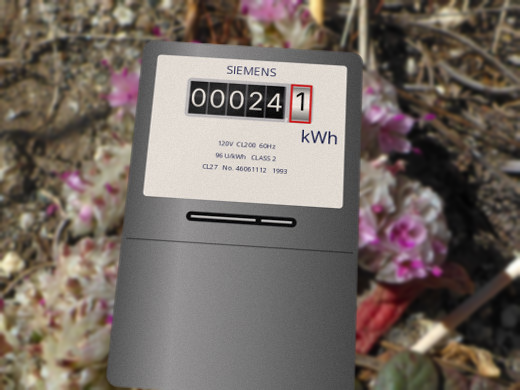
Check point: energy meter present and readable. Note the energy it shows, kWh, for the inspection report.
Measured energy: 24.1 kWh
